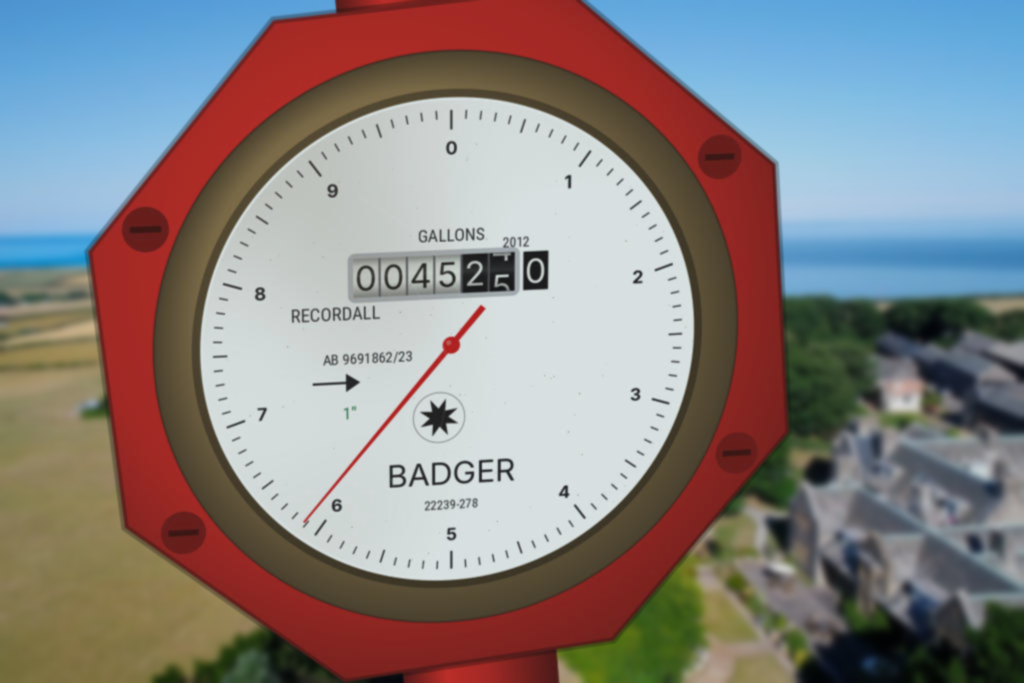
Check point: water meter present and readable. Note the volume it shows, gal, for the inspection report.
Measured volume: 45246.1 gal
